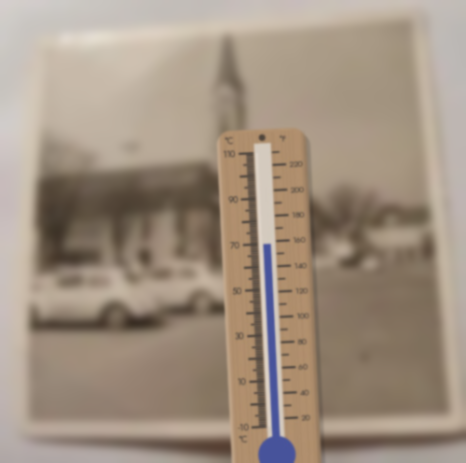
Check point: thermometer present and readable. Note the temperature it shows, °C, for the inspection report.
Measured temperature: 70 °C
